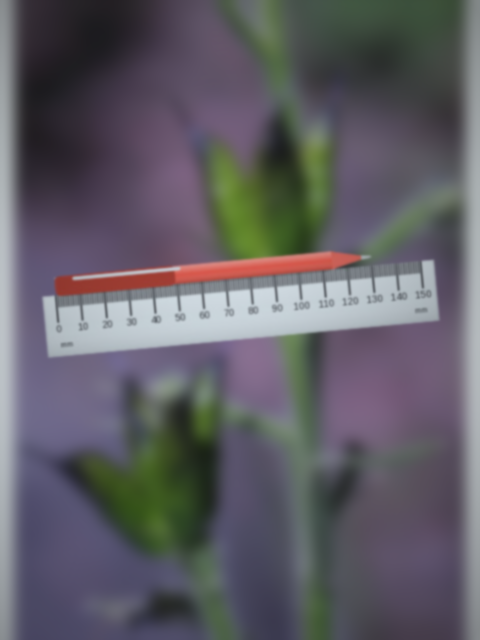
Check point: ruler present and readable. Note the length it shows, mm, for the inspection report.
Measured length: 130 mm
